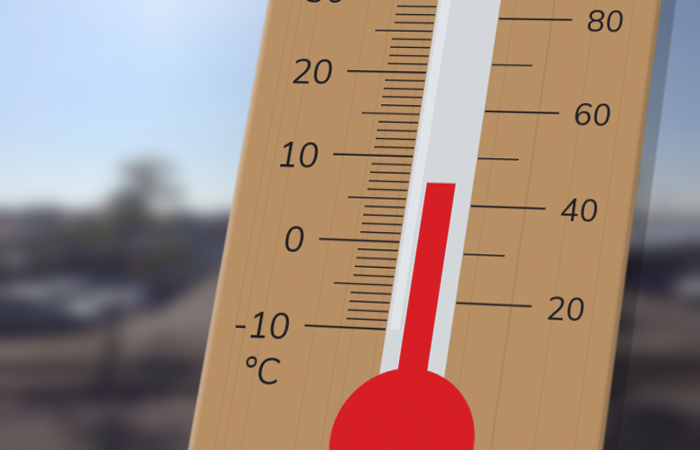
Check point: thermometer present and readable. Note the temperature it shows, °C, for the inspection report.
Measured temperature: 7 °C
